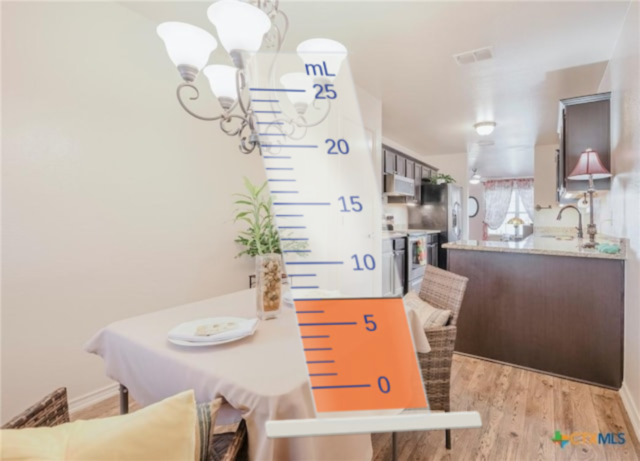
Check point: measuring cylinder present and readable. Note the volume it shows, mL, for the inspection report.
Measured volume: 7 mL
